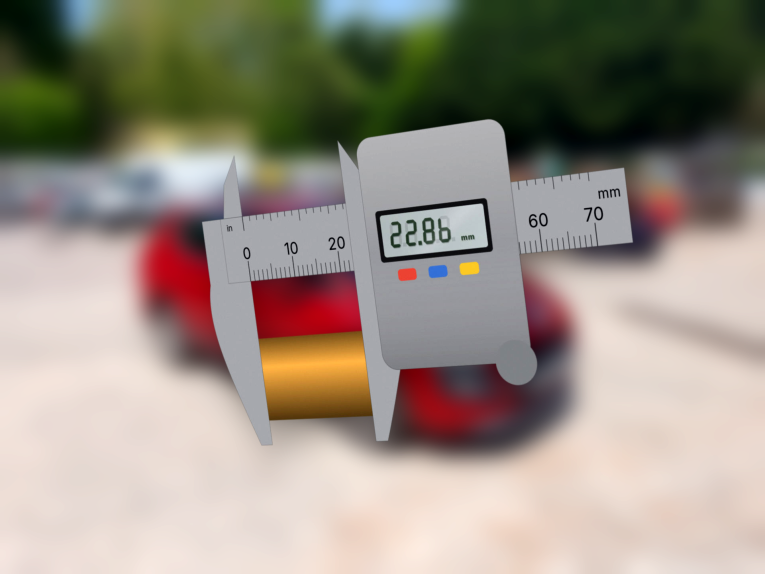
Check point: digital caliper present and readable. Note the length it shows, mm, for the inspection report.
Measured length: 22.86 mm
